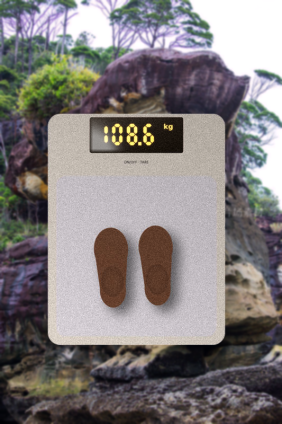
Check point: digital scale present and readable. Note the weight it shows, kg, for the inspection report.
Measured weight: 108.6 kg
